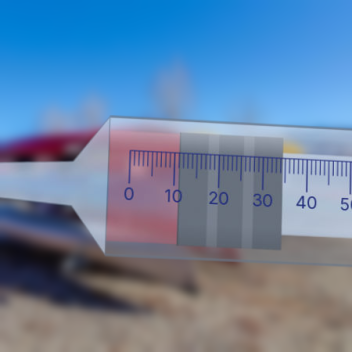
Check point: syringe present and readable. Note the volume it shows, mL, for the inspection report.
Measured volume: 11 mL
